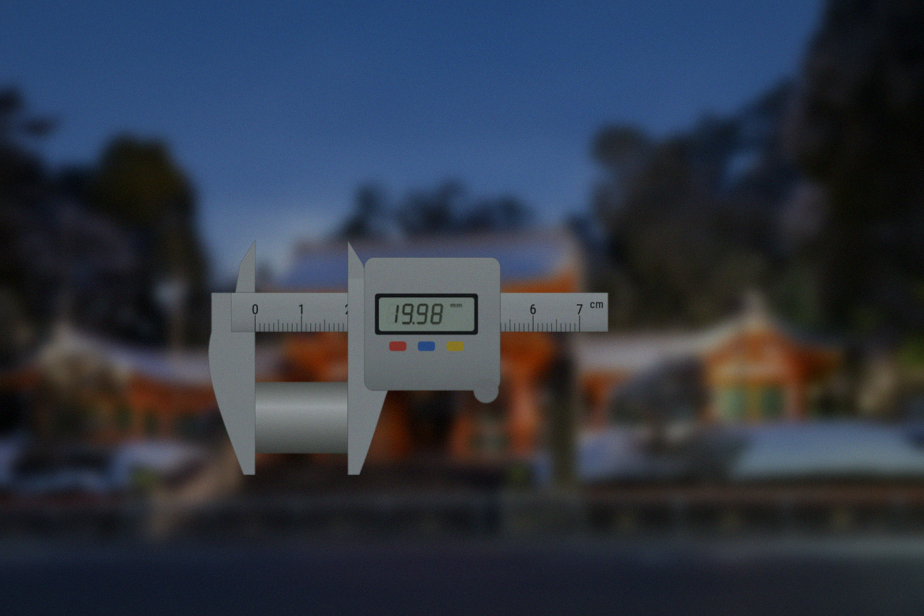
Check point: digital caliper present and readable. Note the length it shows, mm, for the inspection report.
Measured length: 19.98 mm
